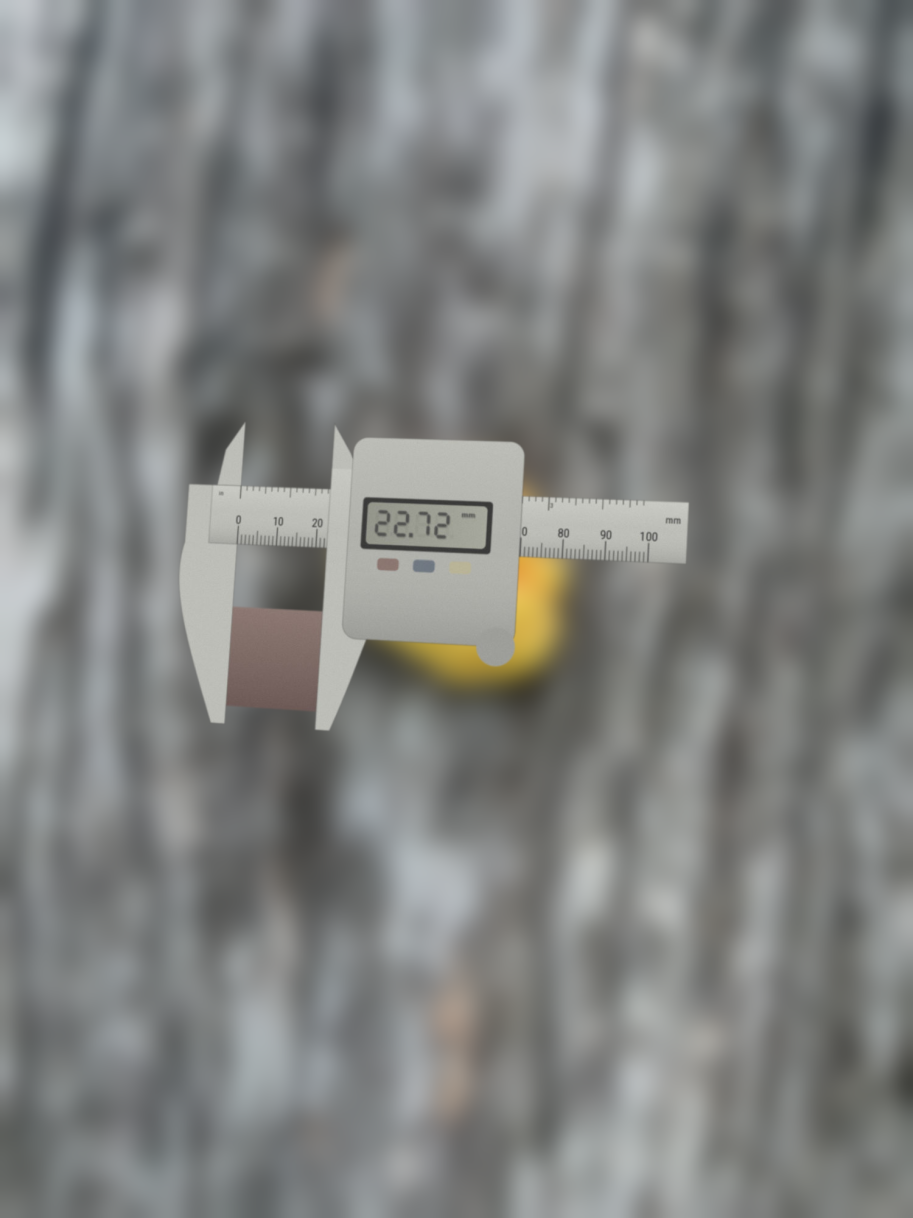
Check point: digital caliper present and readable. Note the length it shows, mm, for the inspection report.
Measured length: 22.72 mm
